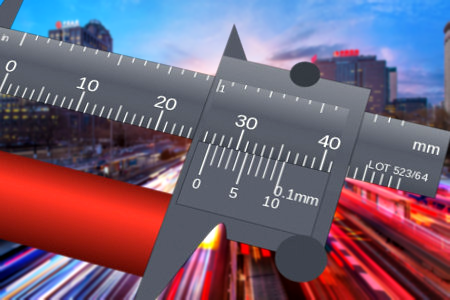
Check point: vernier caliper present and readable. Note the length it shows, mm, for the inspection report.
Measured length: 26.8 mm
